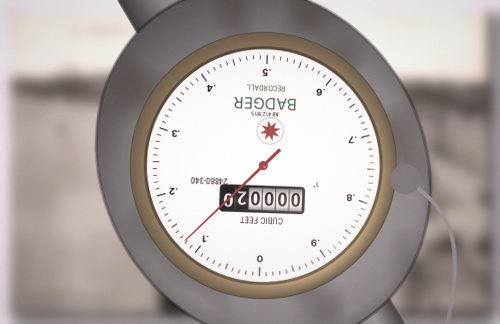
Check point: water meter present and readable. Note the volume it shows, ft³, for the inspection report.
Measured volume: 20.12 ft³
